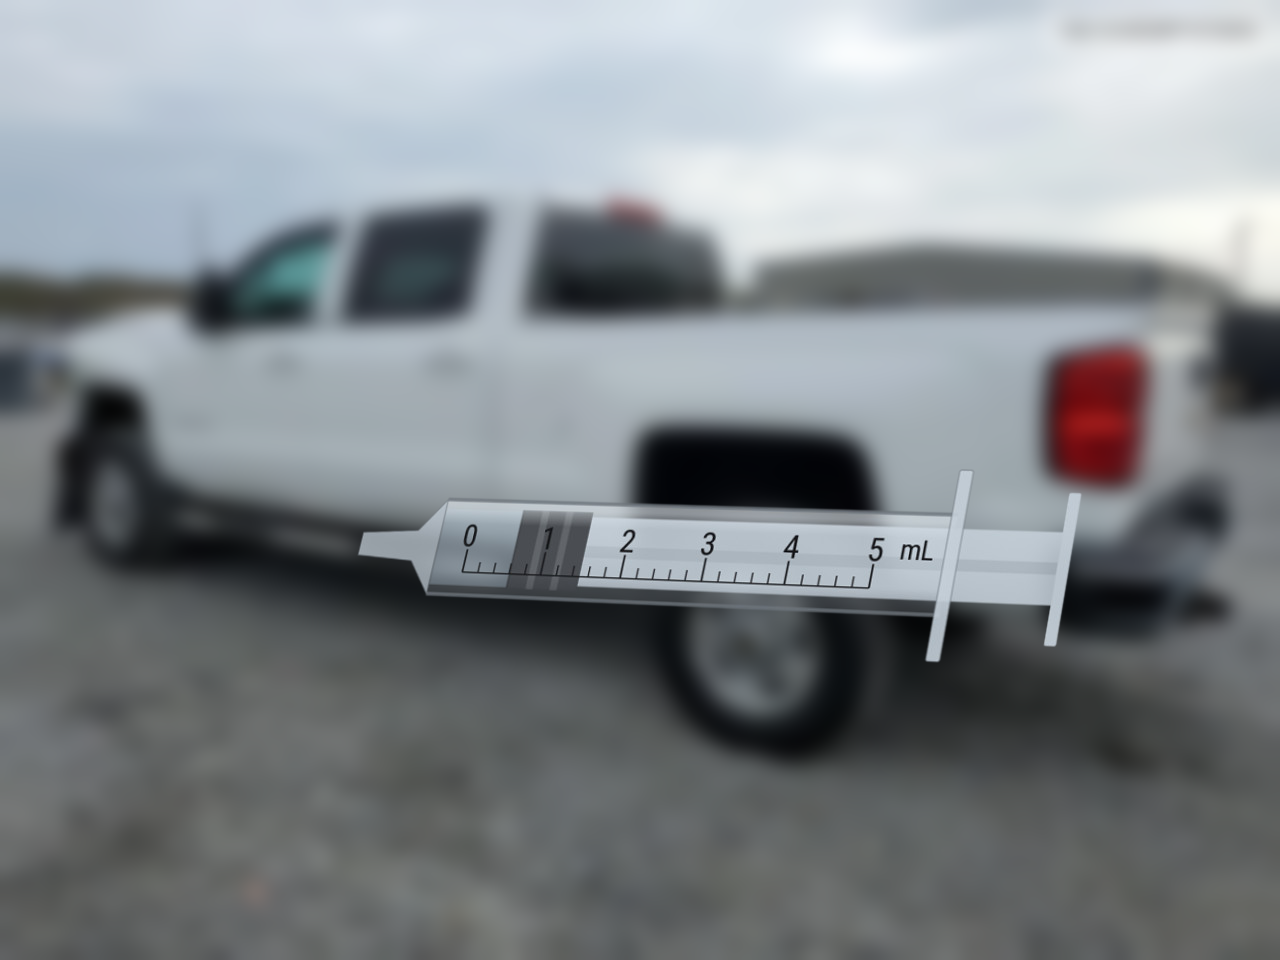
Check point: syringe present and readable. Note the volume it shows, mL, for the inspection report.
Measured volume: 0.6 mL
